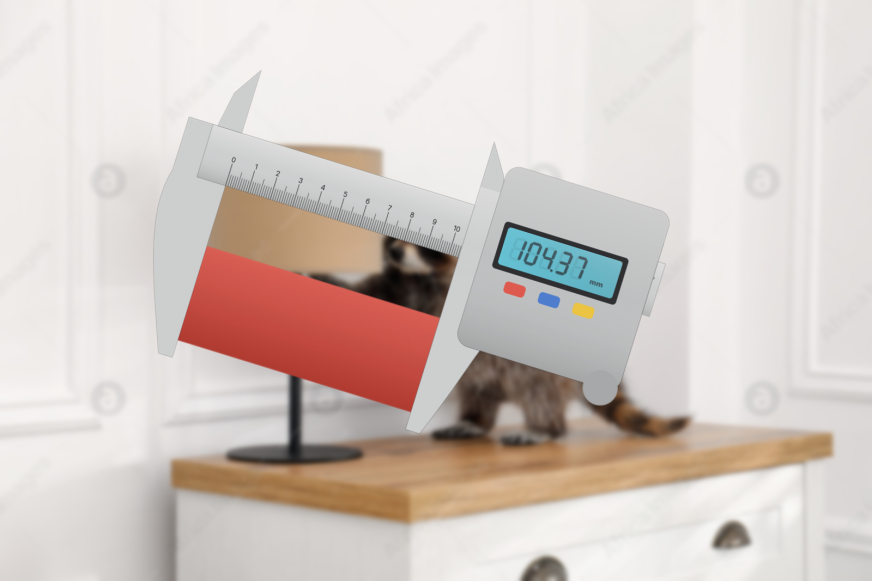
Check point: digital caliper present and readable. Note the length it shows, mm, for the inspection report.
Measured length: 104.37 mm
